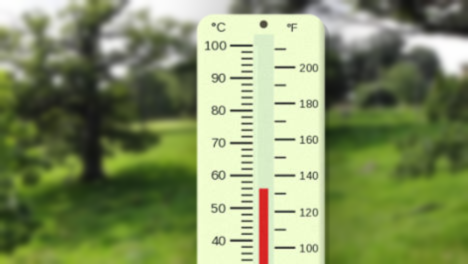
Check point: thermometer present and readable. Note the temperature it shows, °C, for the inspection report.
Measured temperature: 56 °C
